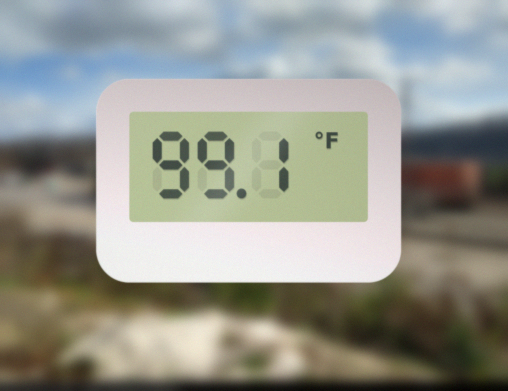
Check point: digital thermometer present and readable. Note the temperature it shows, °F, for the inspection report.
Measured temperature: 99.1 °F
